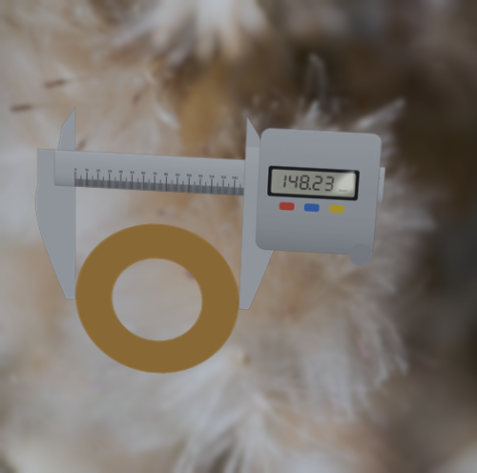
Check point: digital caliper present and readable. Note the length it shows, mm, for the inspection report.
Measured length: 148.23 mm
